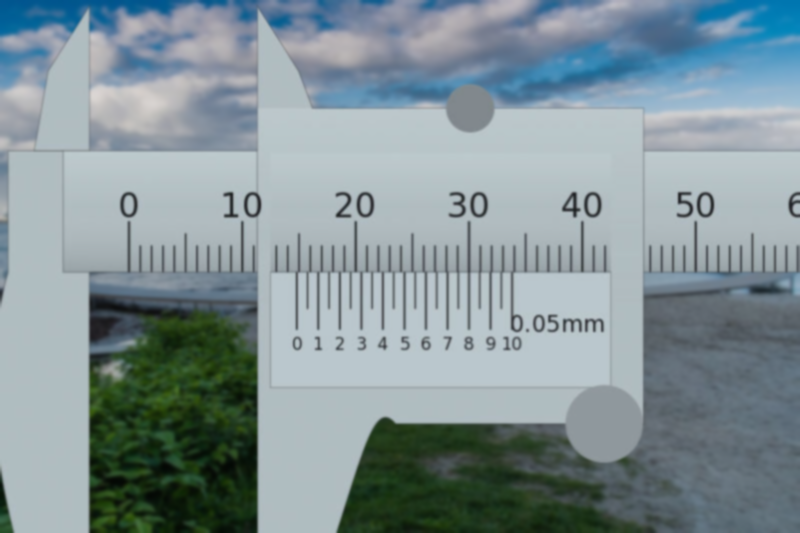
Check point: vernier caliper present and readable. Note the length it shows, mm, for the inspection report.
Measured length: 14.8 mm
